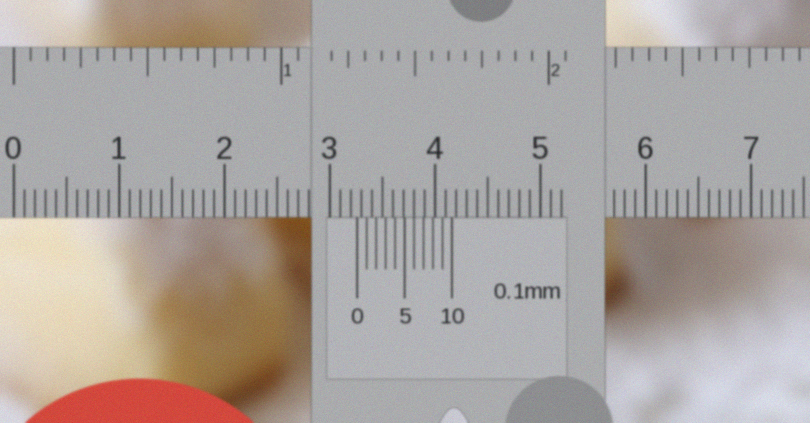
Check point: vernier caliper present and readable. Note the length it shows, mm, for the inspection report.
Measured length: 32.6 mm
